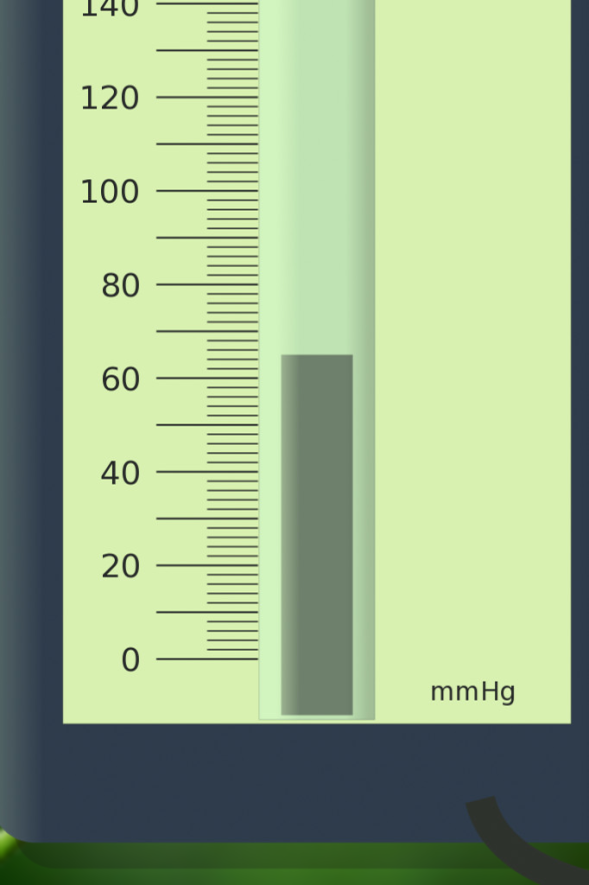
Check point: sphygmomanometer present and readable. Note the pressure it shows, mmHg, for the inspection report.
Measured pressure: 65 mmHg
